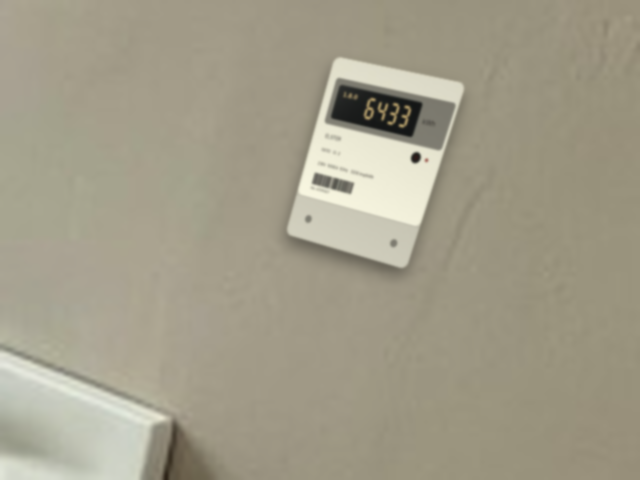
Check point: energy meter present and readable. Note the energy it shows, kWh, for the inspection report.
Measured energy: 6433 kWh
